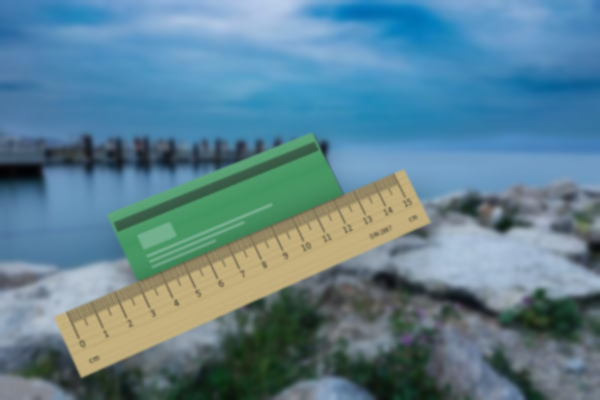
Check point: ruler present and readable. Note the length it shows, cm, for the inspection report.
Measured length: 9.5 cm
